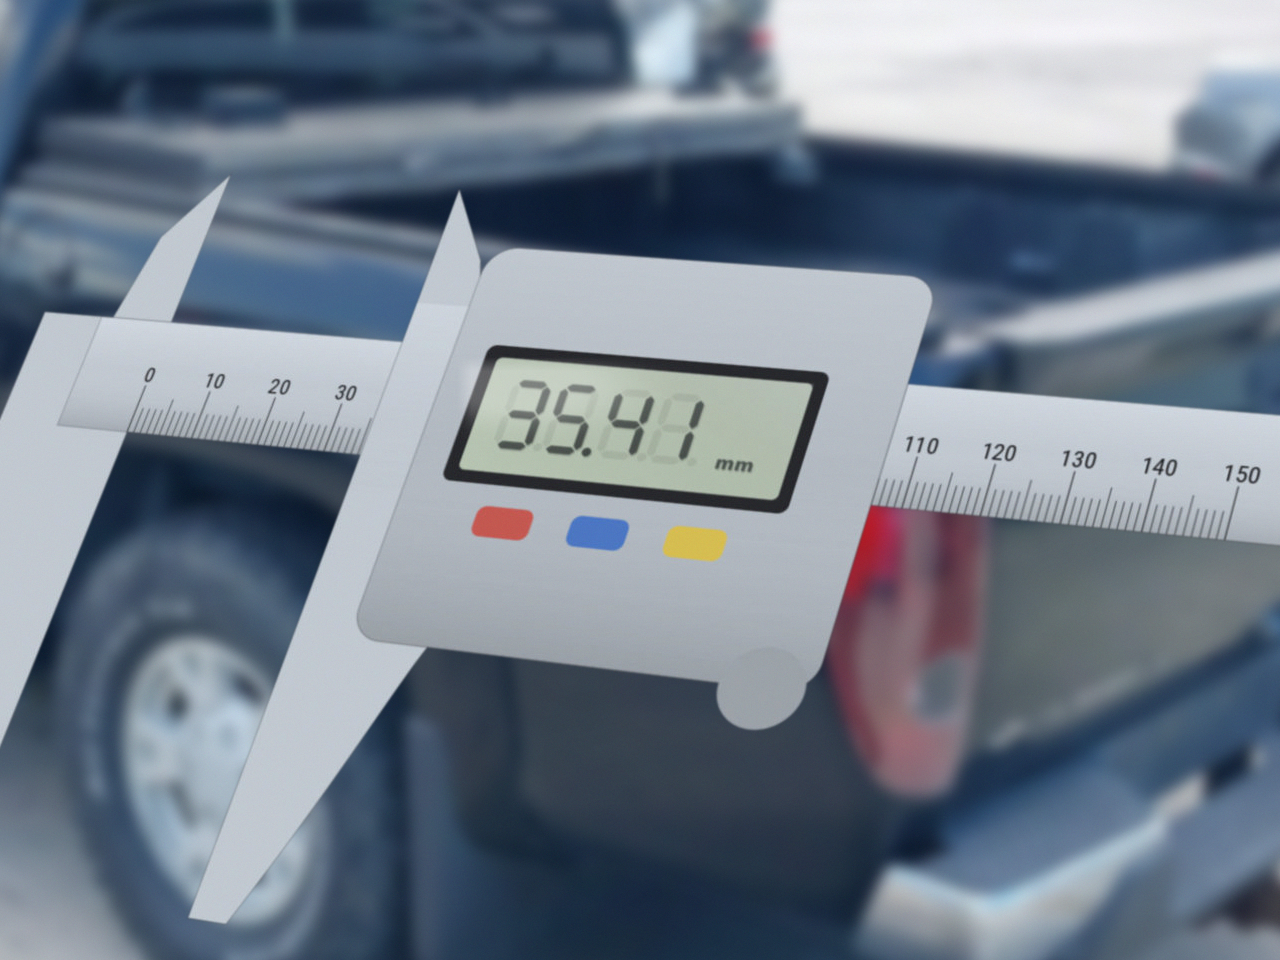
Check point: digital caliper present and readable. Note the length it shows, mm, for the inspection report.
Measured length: 35.41 mm
